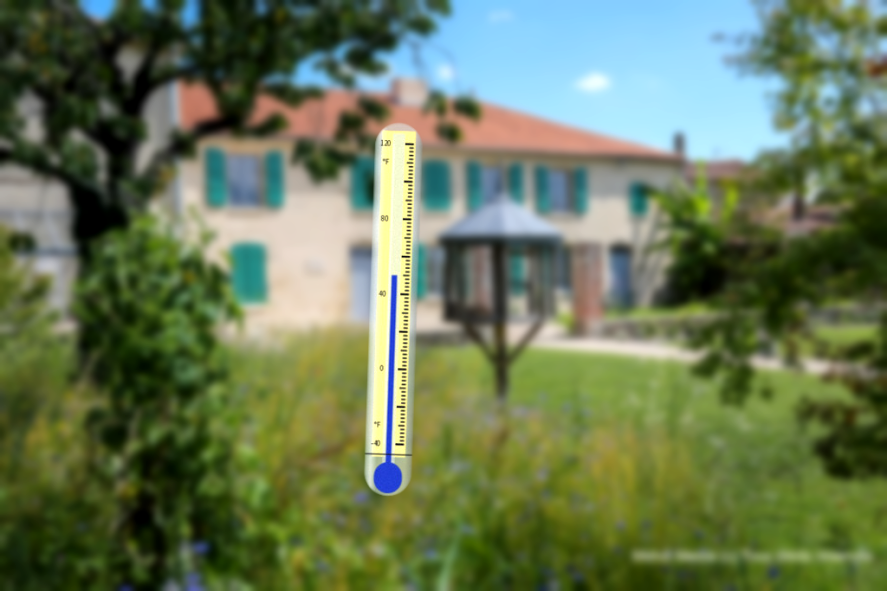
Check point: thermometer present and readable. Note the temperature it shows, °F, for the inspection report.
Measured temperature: 50 °F
